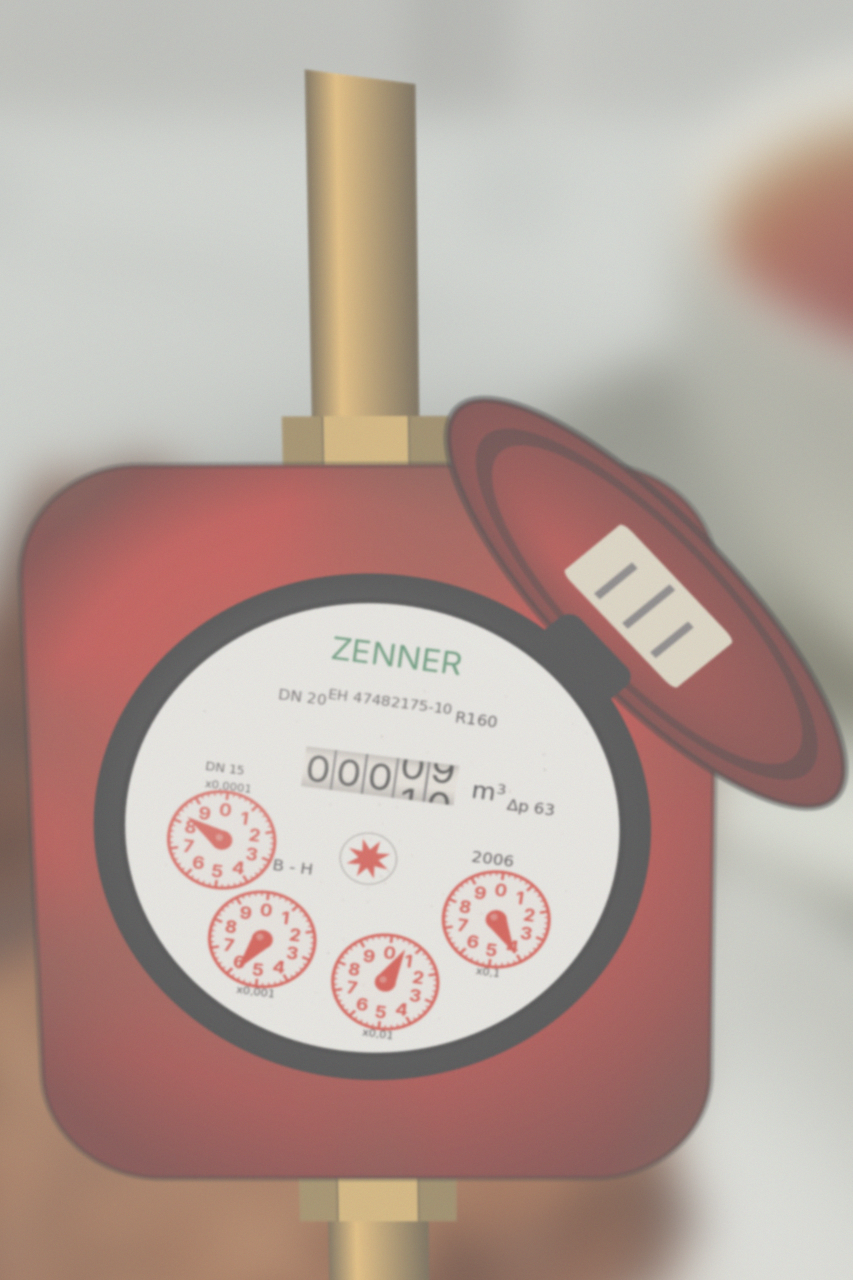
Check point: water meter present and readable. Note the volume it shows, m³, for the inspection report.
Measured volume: 9.4058 m³
